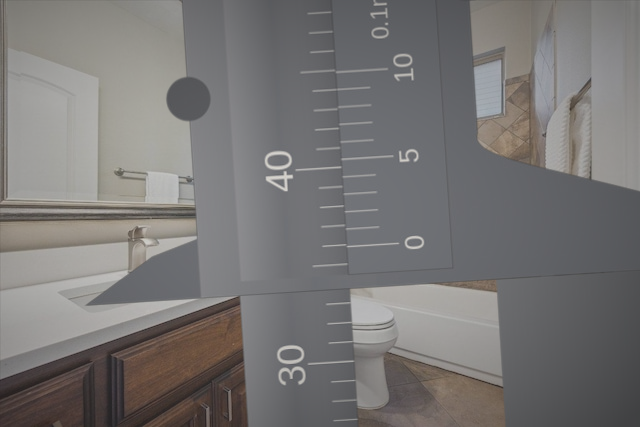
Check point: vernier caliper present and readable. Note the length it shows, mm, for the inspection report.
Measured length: 35.9 mm
